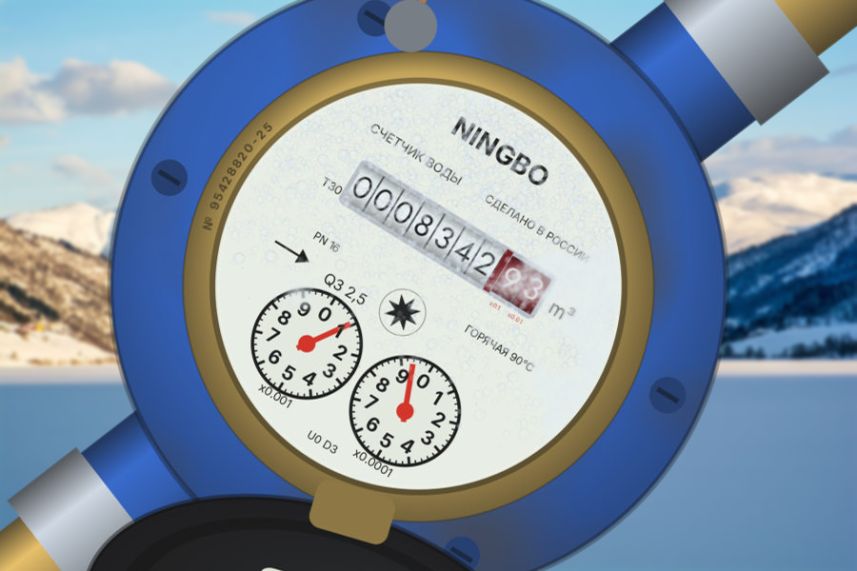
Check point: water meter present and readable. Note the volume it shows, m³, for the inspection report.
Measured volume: 8342.9309 m³
